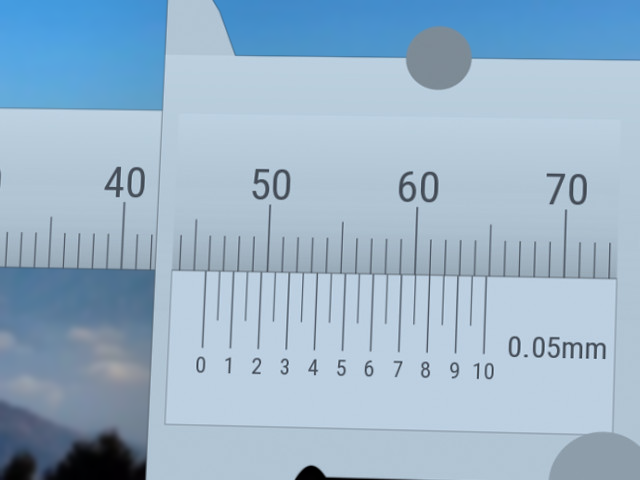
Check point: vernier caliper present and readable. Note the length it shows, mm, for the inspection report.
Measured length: 45.8 mm
